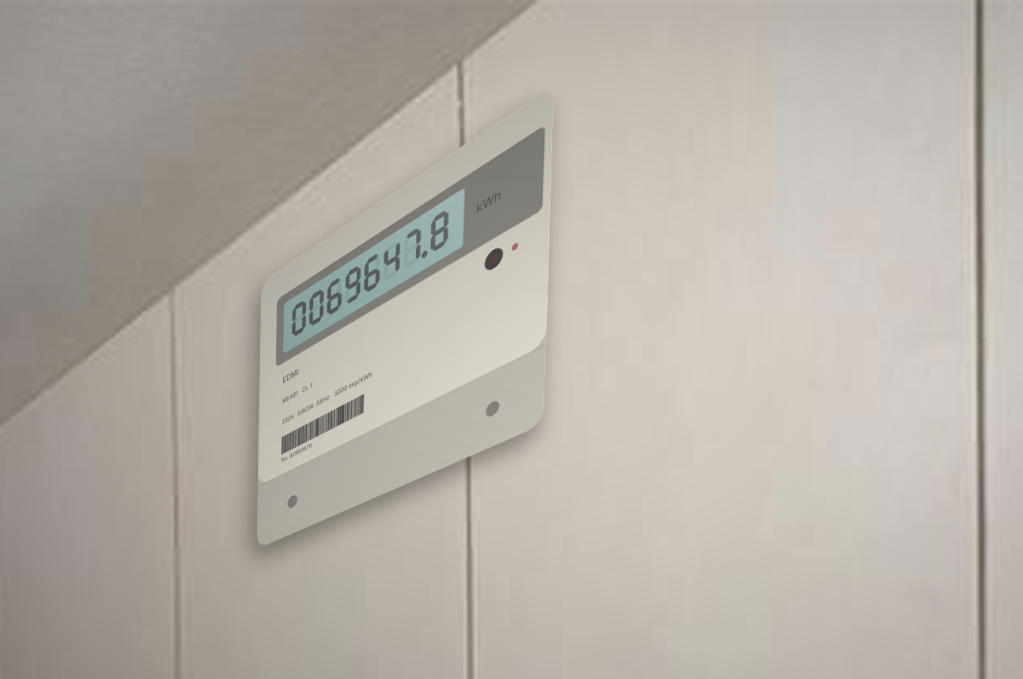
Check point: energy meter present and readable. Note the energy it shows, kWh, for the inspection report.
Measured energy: 69647.8 kWh
